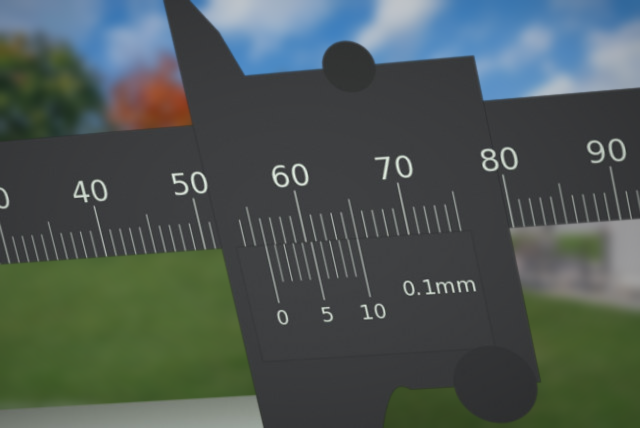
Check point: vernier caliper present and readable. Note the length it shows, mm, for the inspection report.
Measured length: 56.0 mm
